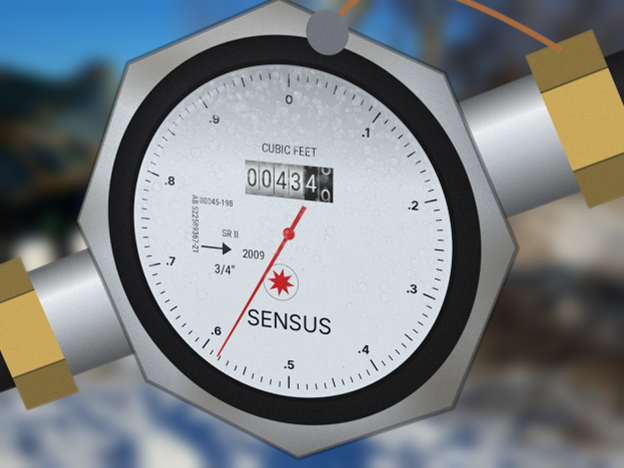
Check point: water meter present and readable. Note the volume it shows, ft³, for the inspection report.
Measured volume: 4348.58 ft³
